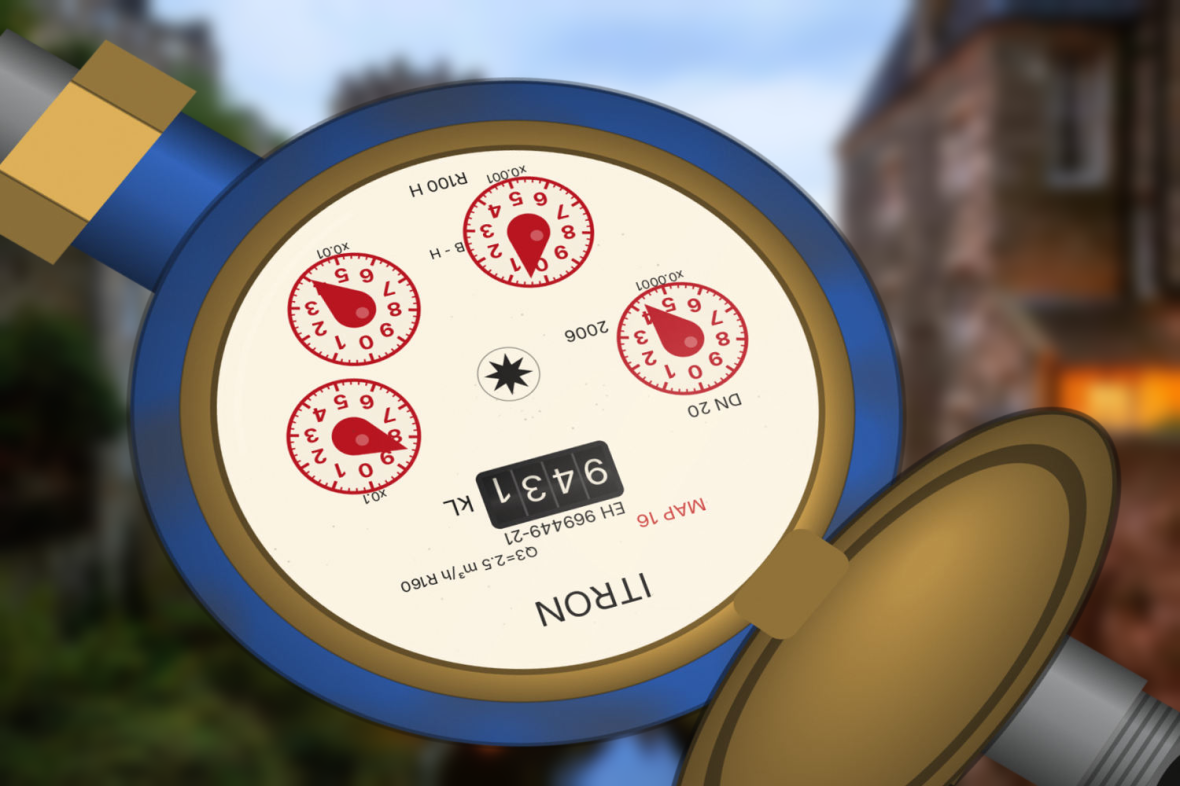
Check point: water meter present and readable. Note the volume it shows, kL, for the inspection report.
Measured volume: 9430.8404 kL
